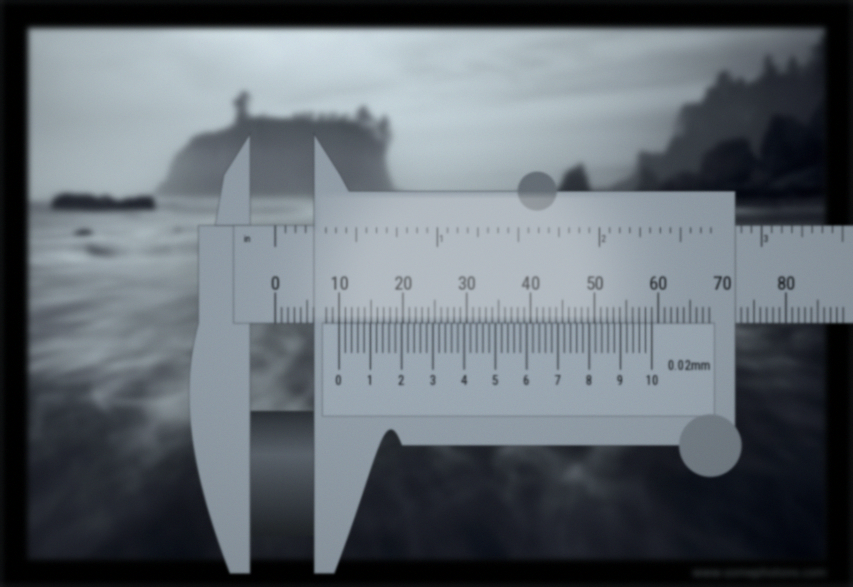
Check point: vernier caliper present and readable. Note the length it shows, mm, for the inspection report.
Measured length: 10.0 mm
